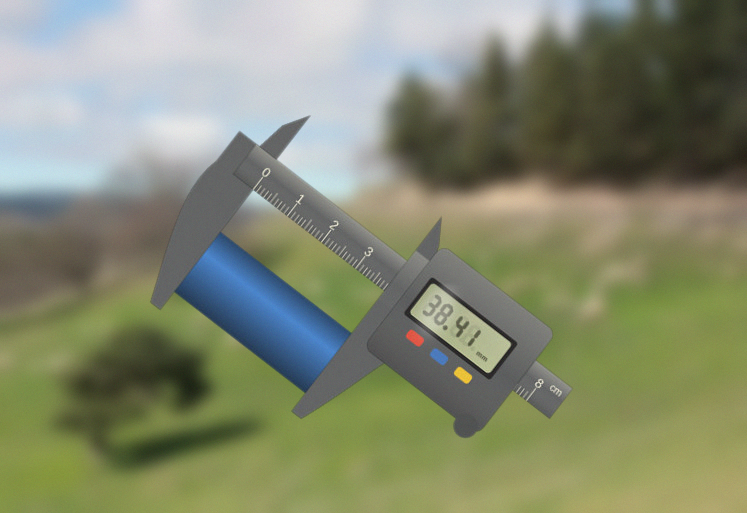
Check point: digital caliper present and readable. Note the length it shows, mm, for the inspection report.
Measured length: 38.41 mm
